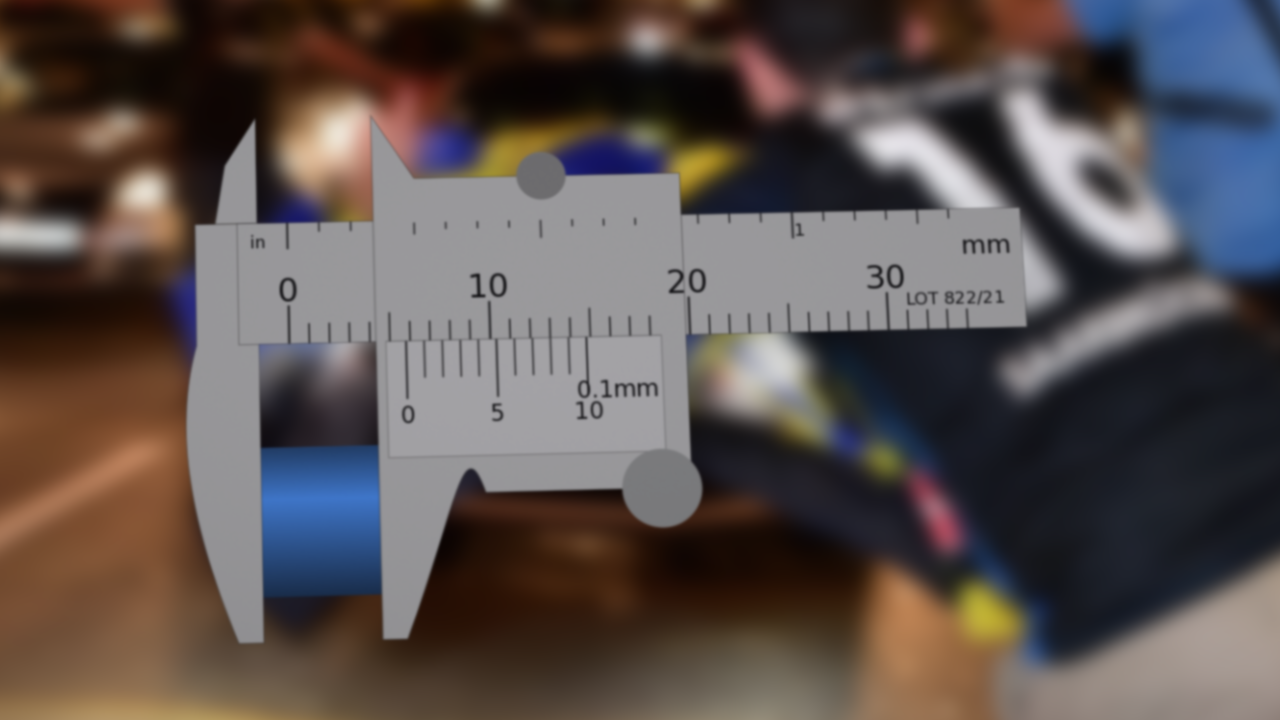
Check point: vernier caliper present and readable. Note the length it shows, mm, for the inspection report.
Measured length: 5.8 mm
